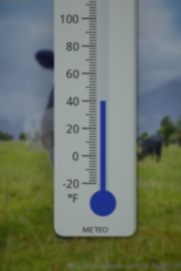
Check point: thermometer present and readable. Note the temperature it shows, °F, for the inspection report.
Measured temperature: 40 °F
